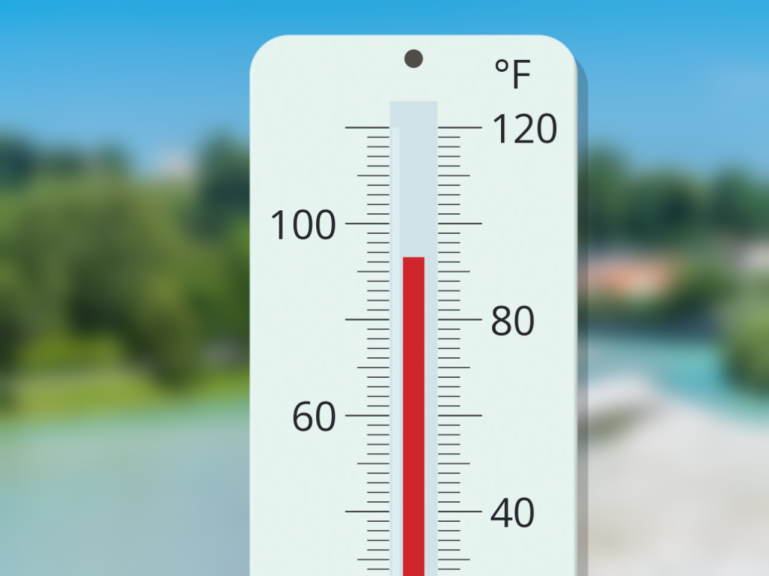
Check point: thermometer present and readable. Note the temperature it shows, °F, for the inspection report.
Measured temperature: 93 °F
